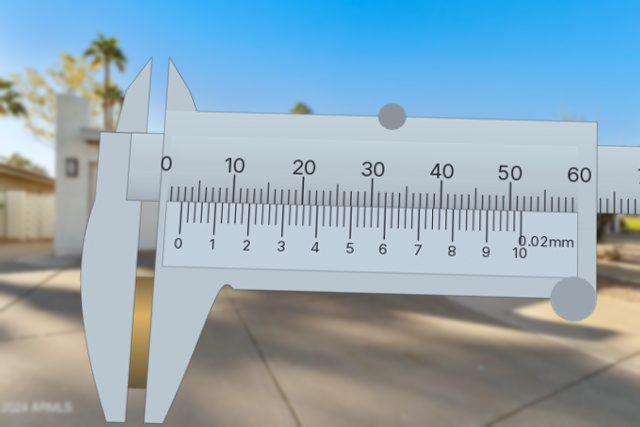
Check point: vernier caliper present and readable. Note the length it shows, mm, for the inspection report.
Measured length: 2.6 mm
